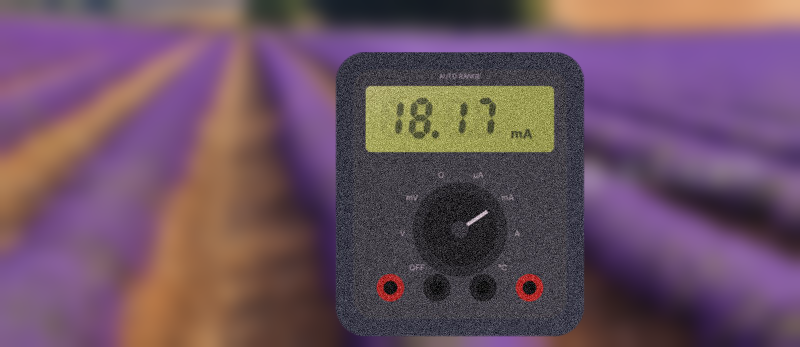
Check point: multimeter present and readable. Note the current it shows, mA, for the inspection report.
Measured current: 18.17 mA
